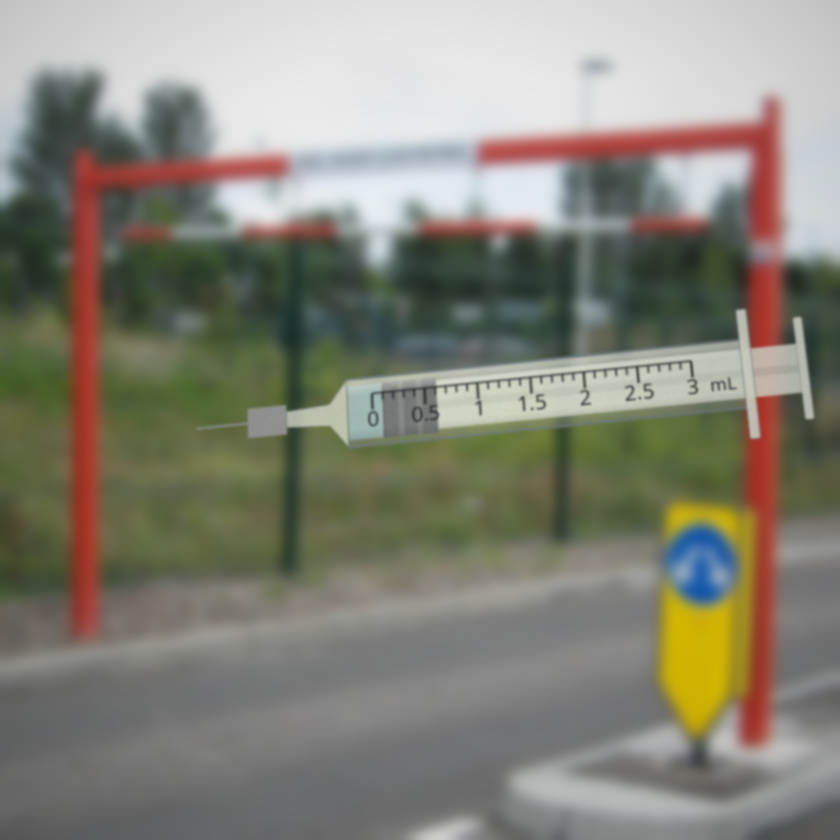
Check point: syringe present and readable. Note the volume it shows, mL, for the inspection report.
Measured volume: 0.1 mL
